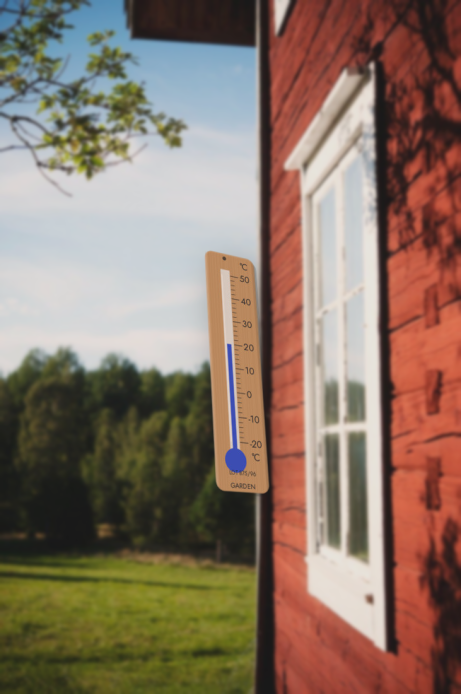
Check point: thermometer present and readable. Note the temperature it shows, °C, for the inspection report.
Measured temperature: 20 °C
